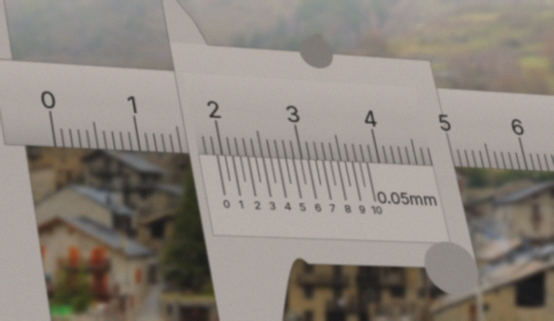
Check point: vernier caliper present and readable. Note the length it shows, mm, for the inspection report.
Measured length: 19.4 mm
